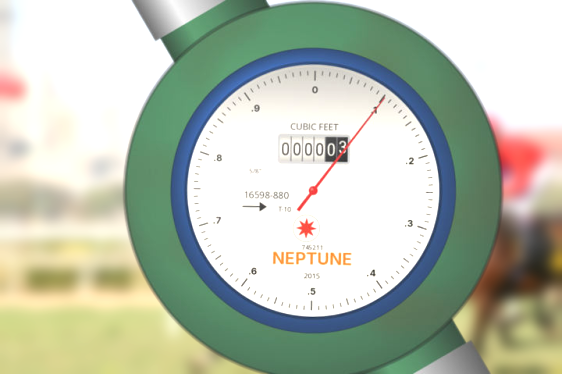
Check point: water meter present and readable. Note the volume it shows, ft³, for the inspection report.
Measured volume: 3.10 ft³
